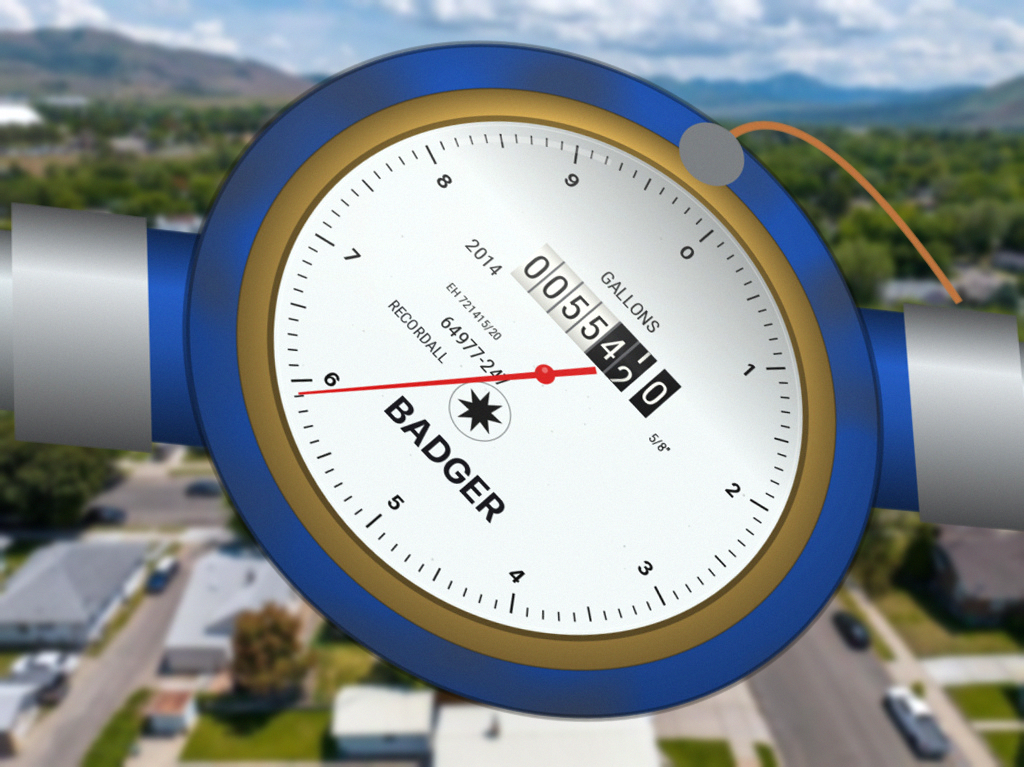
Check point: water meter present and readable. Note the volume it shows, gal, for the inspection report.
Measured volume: 55415.9 gal
